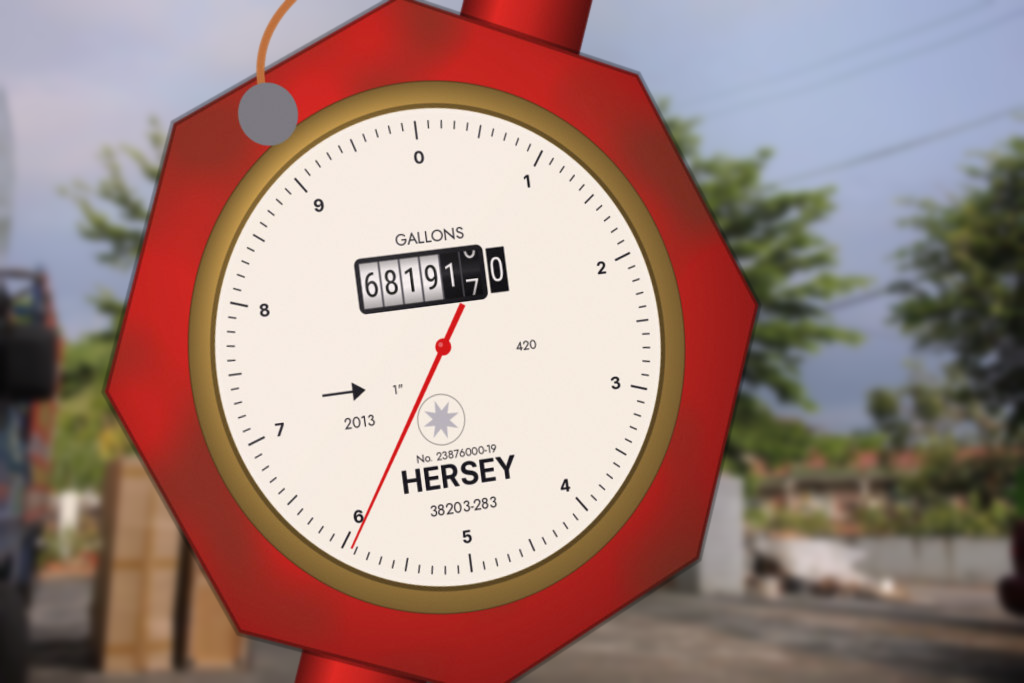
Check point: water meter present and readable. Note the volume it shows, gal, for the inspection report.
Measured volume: 6819165.9 gal
